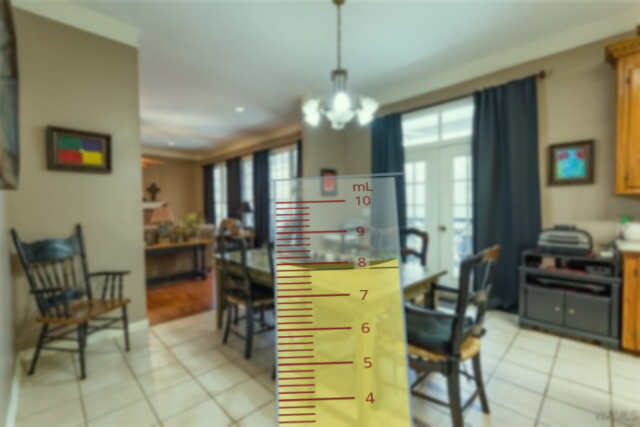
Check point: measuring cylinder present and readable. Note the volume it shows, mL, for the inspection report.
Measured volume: 7.8 mL
